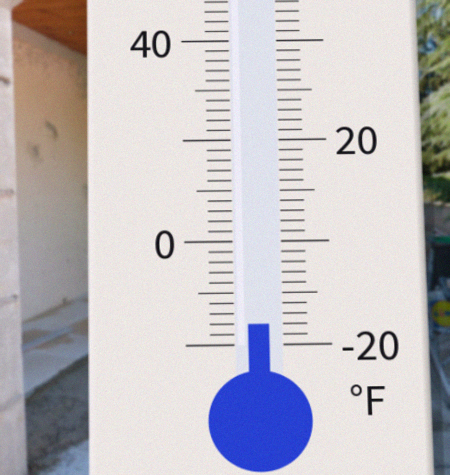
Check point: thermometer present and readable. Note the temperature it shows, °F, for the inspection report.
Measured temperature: -16 °F
